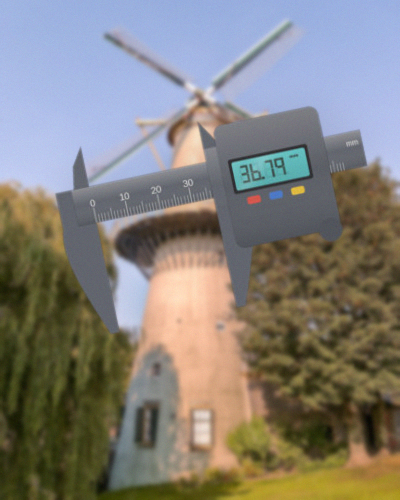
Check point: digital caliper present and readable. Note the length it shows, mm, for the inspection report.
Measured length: 36.79 mm
